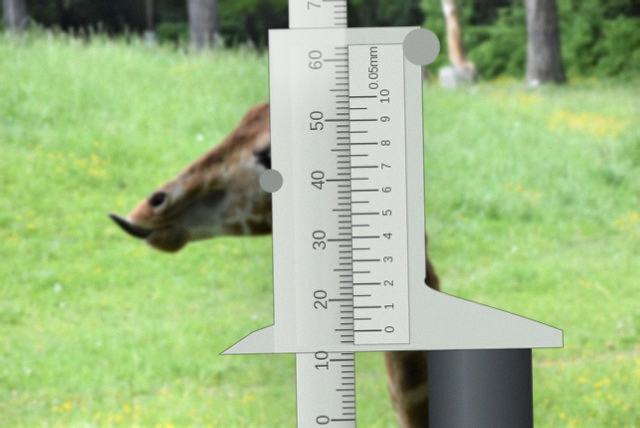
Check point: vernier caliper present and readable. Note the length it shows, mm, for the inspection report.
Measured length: 14.8 mm
